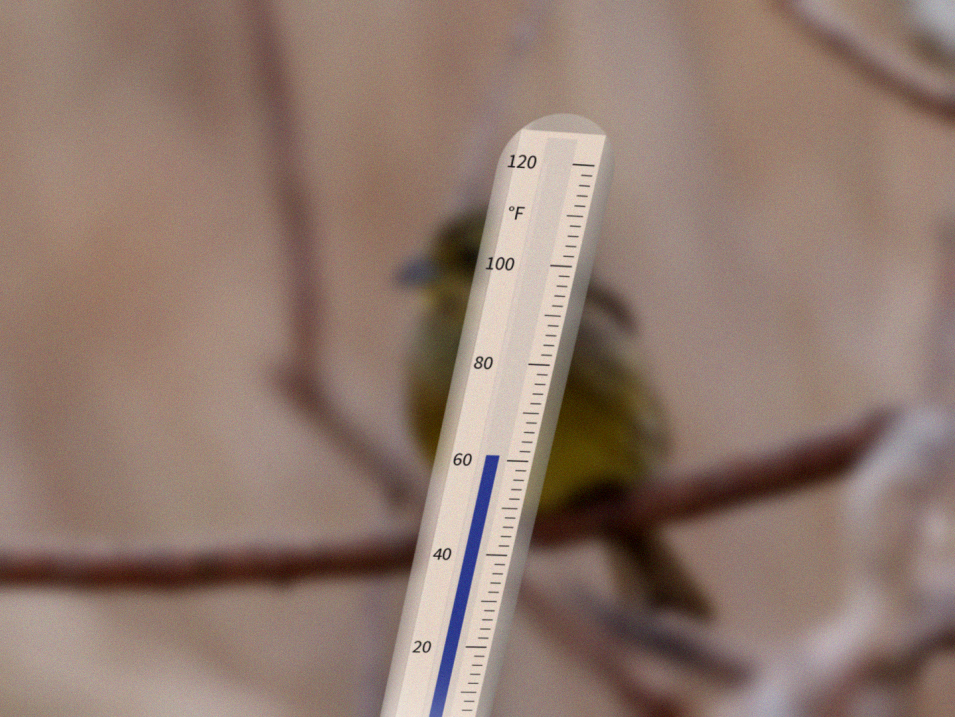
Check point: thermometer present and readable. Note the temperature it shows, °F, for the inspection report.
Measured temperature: 61 °F
